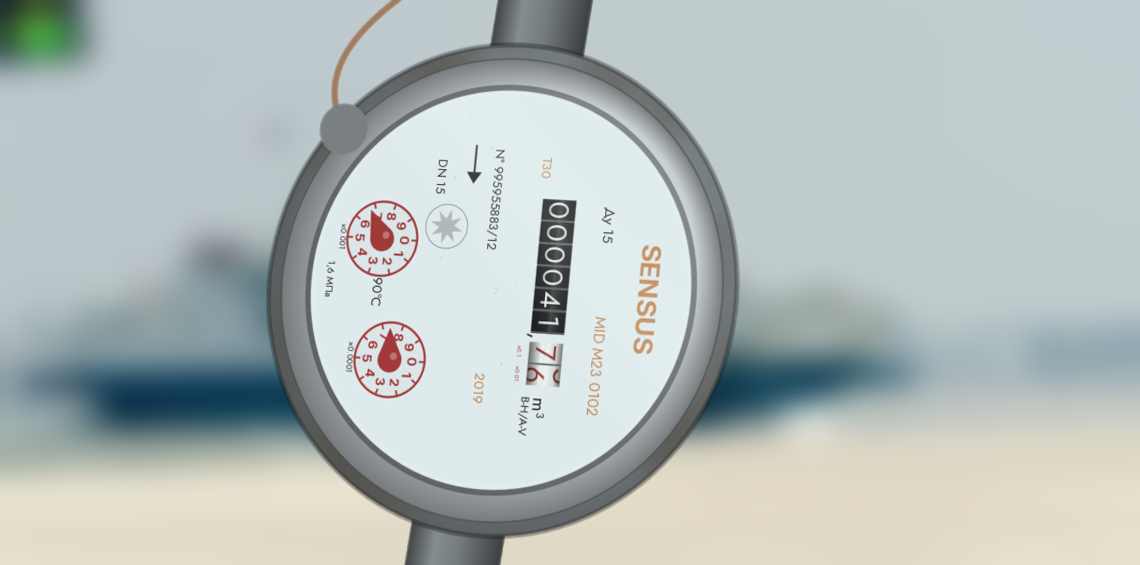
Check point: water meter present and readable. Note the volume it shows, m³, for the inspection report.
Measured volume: 41.7567 m³
